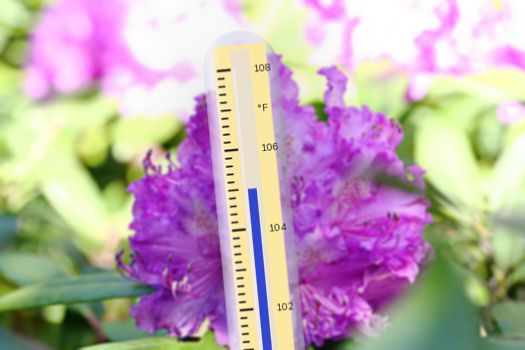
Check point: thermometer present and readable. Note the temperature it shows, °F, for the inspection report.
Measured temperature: 105 °F
